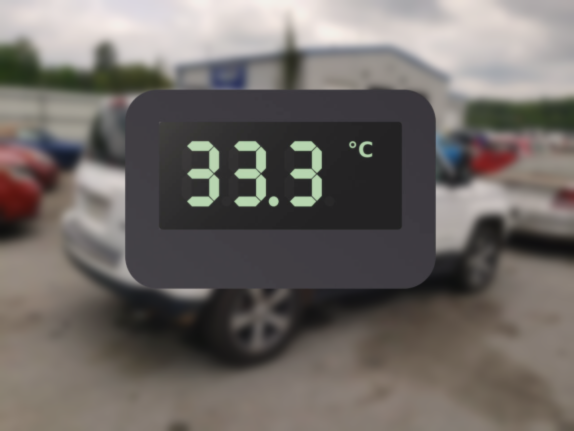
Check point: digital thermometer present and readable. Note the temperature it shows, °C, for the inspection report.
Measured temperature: 33.3 °C
